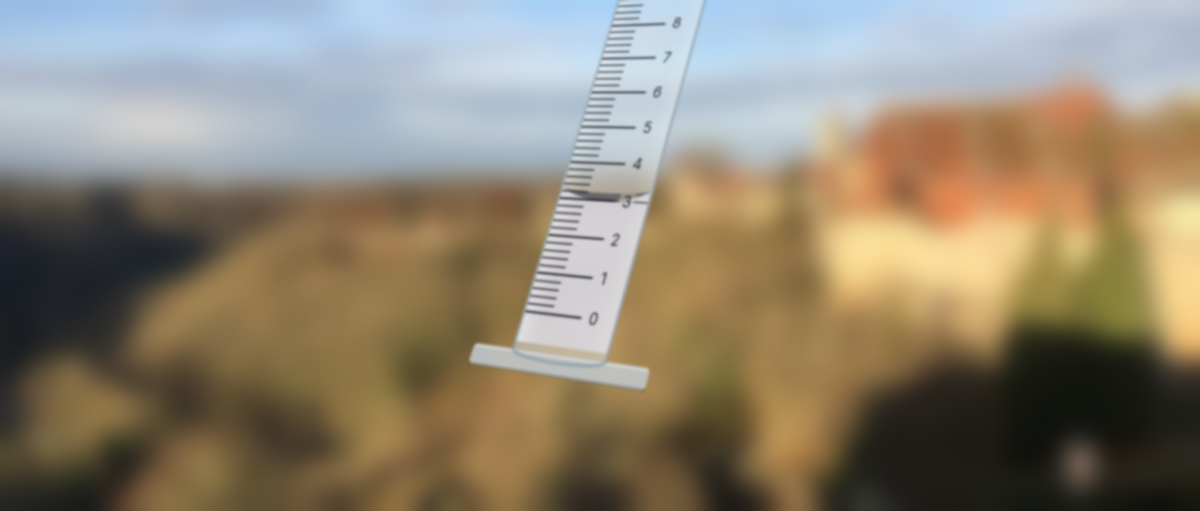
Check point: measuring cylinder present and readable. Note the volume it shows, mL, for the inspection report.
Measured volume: 3 mL
